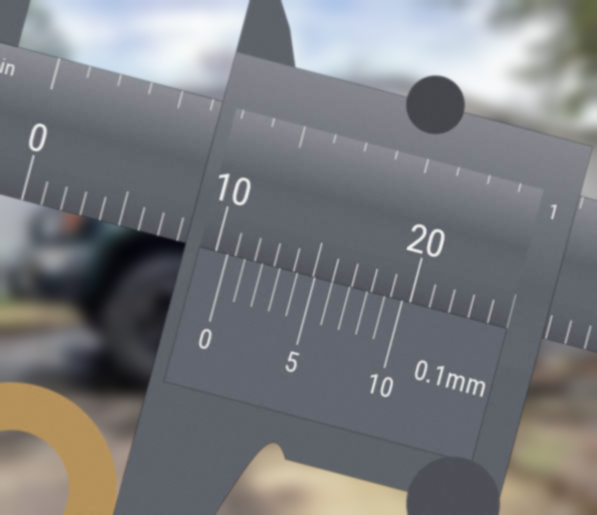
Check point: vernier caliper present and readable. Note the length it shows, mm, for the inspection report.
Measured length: 10.6 mm
